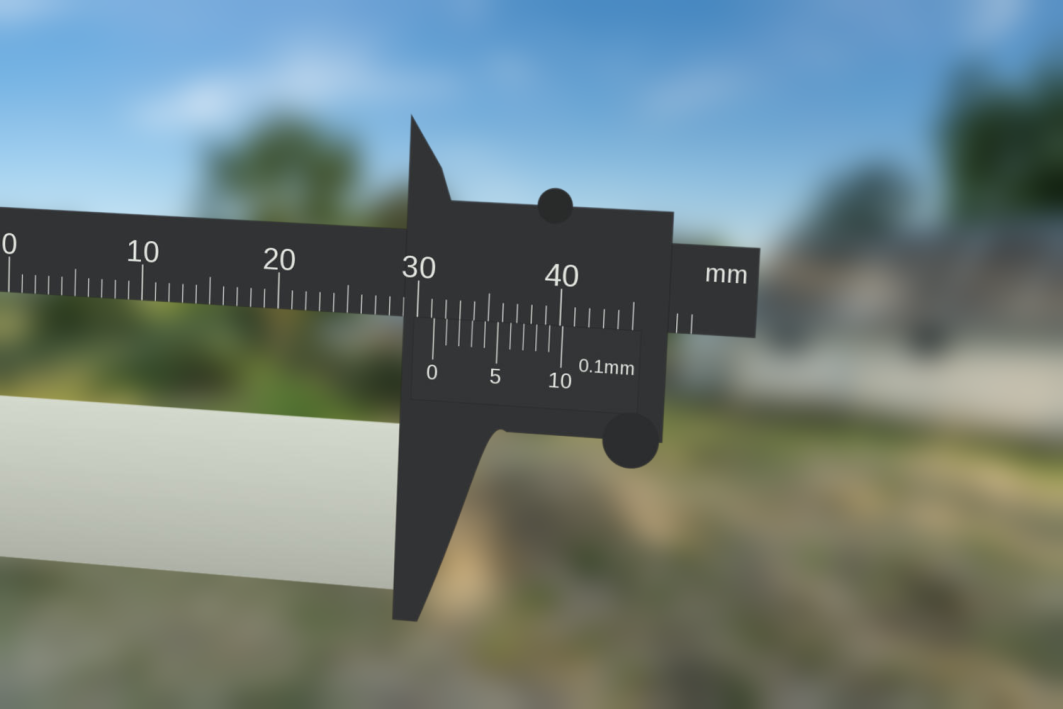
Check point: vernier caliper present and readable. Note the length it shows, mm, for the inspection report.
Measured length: 31.2 mm
